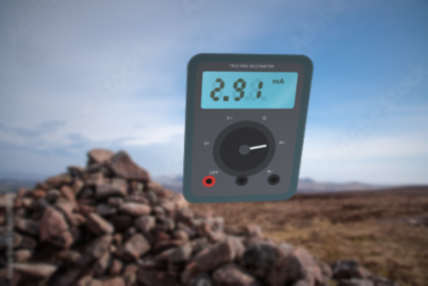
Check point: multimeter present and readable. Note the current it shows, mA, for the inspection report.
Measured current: 2.91 mA
